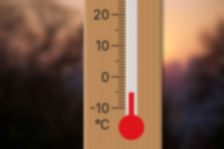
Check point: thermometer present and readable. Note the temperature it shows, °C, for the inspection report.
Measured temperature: -5 °C
